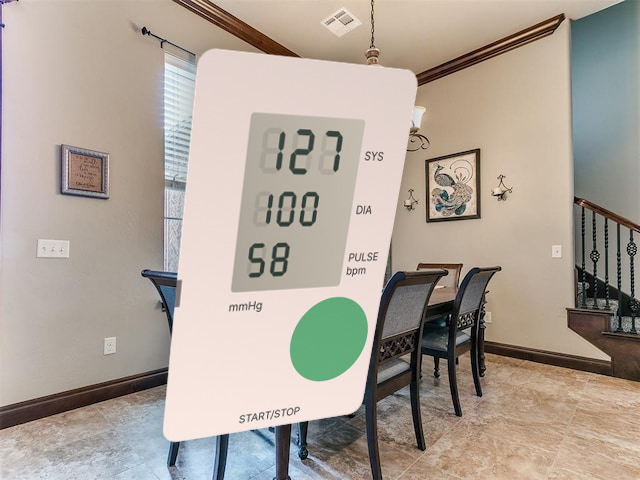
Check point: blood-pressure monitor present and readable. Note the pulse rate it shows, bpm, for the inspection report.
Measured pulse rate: 58 bpm
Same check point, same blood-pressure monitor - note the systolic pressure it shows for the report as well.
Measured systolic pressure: 127 mmHg
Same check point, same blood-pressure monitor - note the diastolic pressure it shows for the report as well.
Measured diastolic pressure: 100 mmHg
